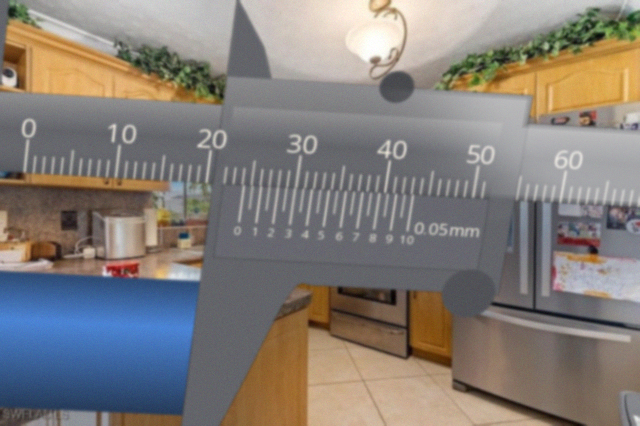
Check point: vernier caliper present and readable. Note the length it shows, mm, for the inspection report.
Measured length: 24.2 mm
